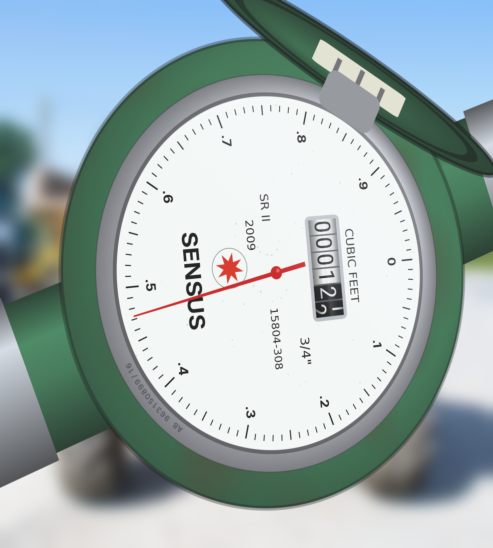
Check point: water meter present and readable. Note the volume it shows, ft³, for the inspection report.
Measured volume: 121.47 ft³
